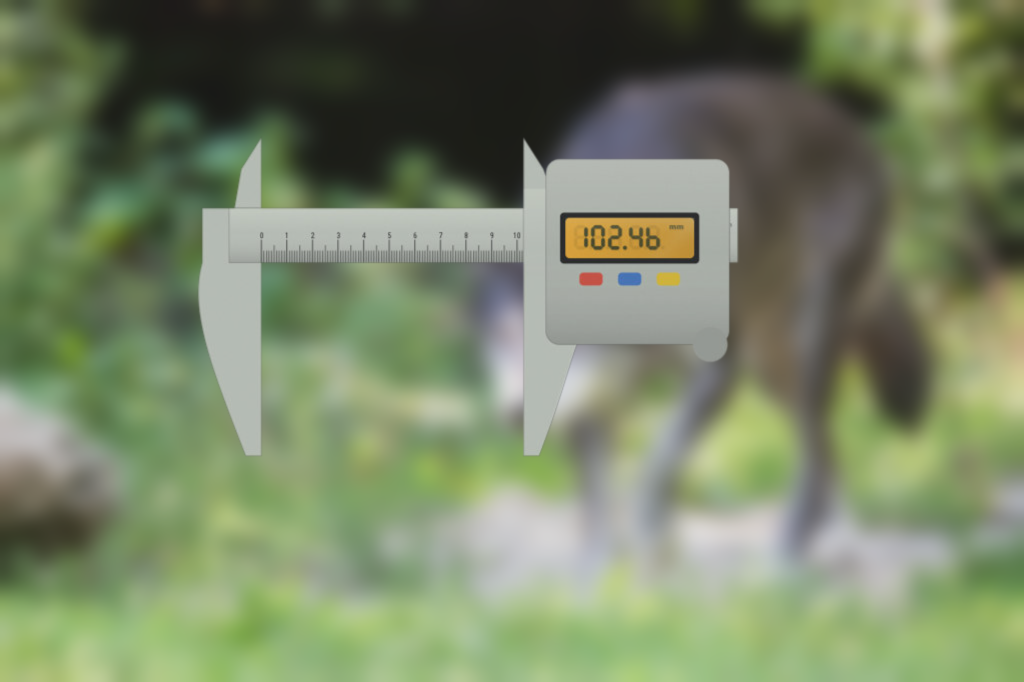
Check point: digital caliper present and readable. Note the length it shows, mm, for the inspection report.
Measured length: 102.46 mm
